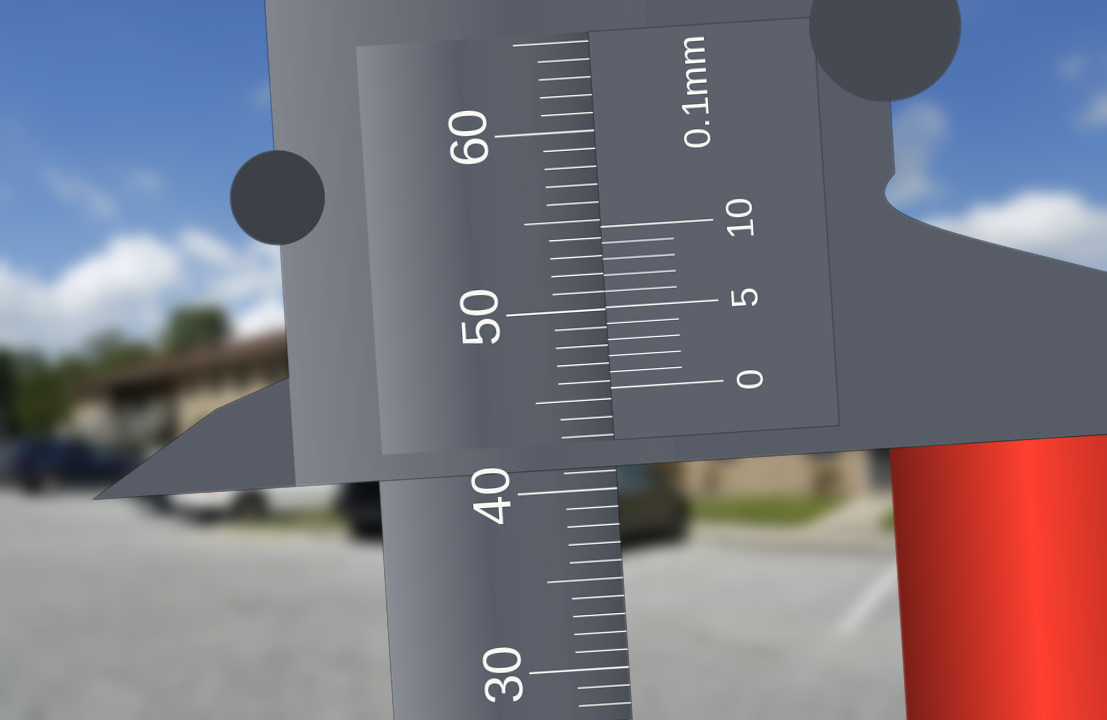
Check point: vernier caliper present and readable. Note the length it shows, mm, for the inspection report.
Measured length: 45.6 mm
